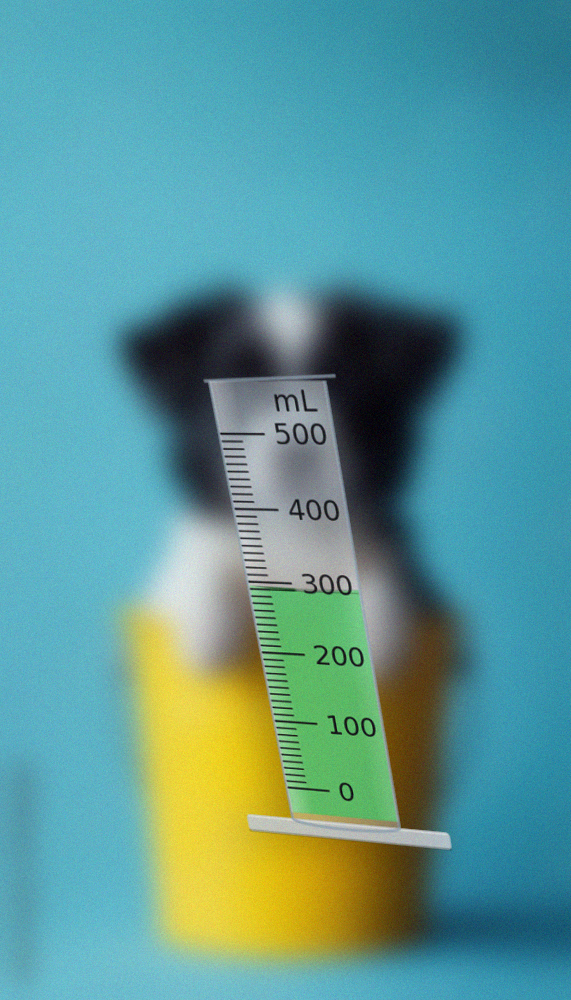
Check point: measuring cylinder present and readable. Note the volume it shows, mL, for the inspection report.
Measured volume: 290 mL
